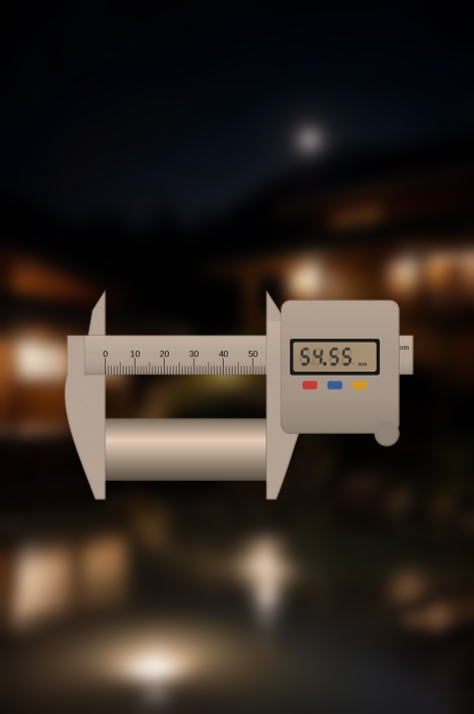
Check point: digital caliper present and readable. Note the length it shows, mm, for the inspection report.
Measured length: 54.55 mm
